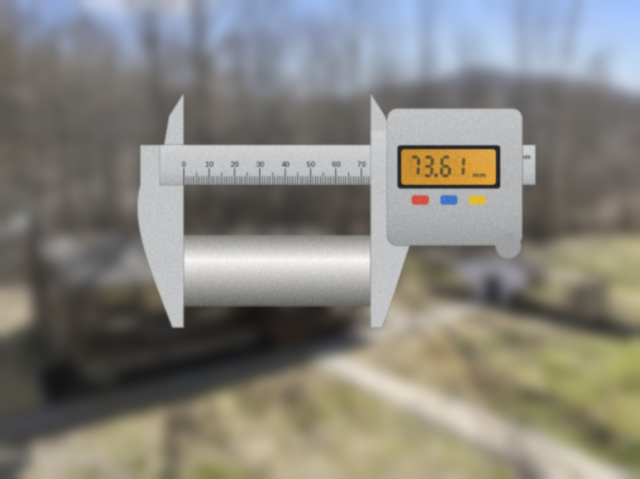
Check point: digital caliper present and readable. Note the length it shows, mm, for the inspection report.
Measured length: 73.61 mm
